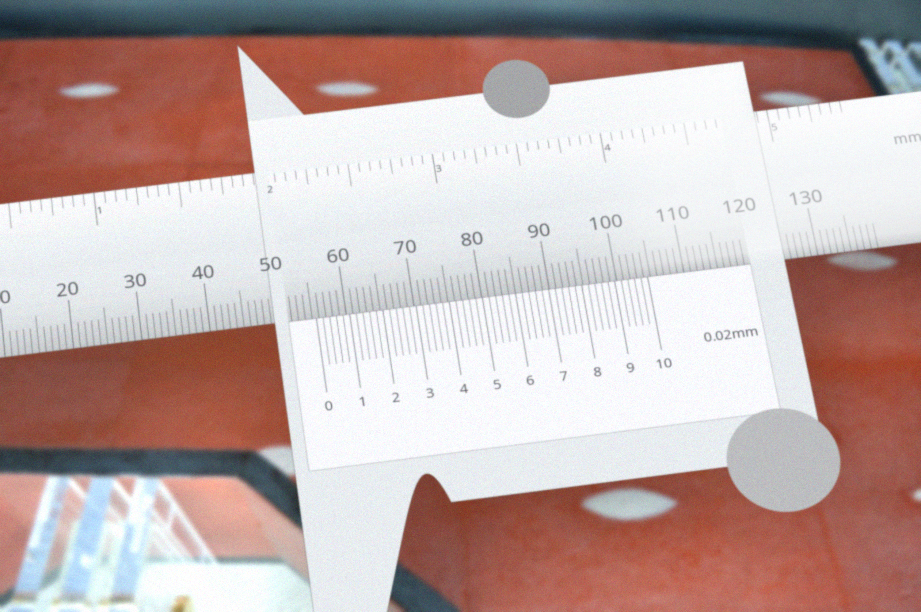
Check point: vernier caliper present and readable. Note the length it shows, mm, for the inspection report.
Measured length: 55.6 mm
